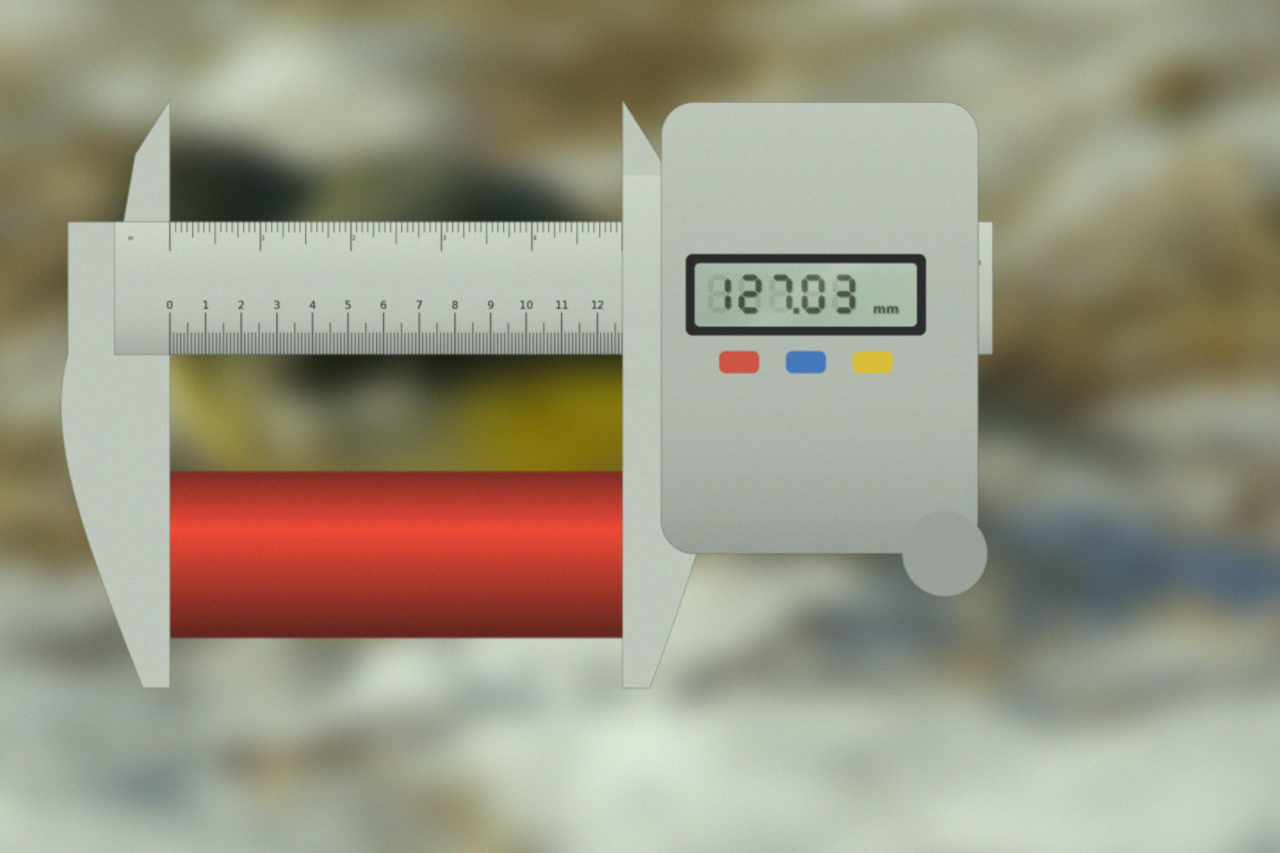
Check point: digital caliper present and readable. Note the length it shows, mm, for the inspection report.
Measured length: 127.03 mm
